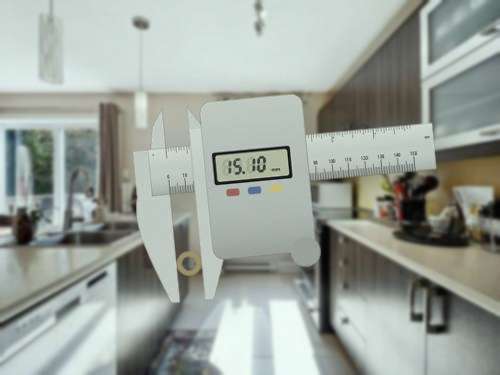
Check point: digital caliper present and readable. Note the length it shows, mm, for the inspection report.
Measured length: 15.10 mm
